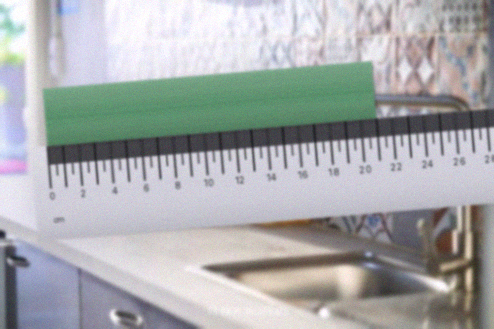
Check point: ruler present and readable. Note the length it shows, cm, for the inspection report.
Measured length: 21 cm
